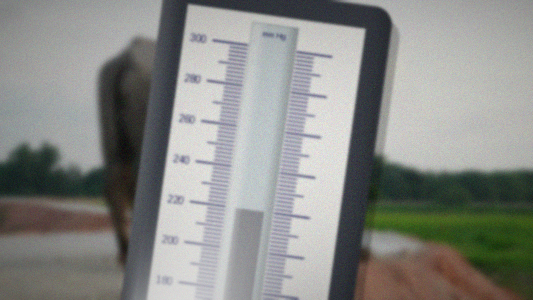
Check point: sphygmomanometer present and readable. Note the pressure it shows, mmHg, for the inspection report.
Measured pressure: 220 mmHg
